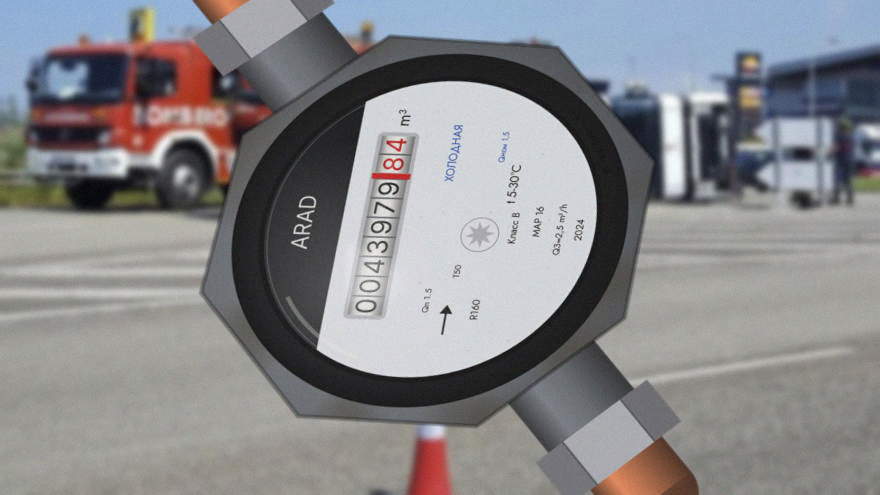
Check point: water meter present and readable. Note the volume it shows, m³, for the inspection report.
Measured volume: 43979.84 m³
